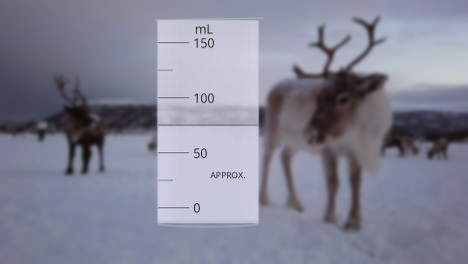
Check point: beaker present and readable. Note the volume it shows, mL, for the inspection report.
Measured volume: 75 mL
